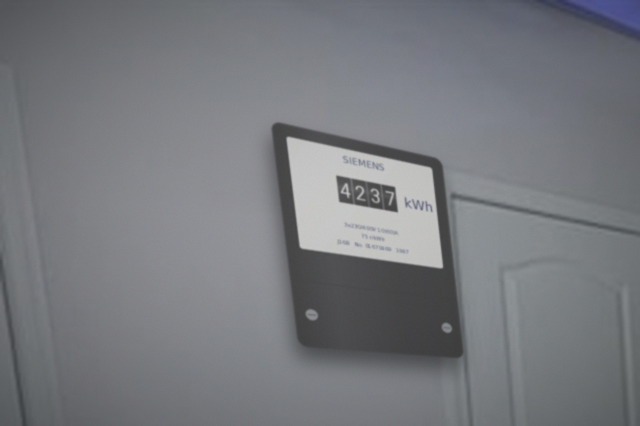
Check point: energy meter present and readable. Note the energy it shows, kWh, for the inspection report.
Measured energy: 4237 kWh
